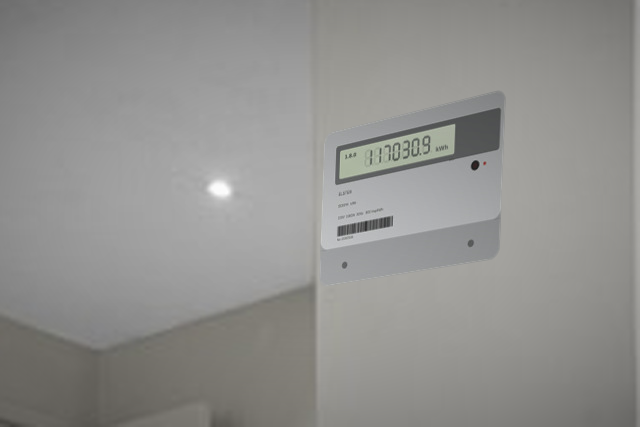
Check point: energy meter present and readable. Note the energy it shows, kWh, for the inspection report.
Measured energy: 117030.9 kWh
